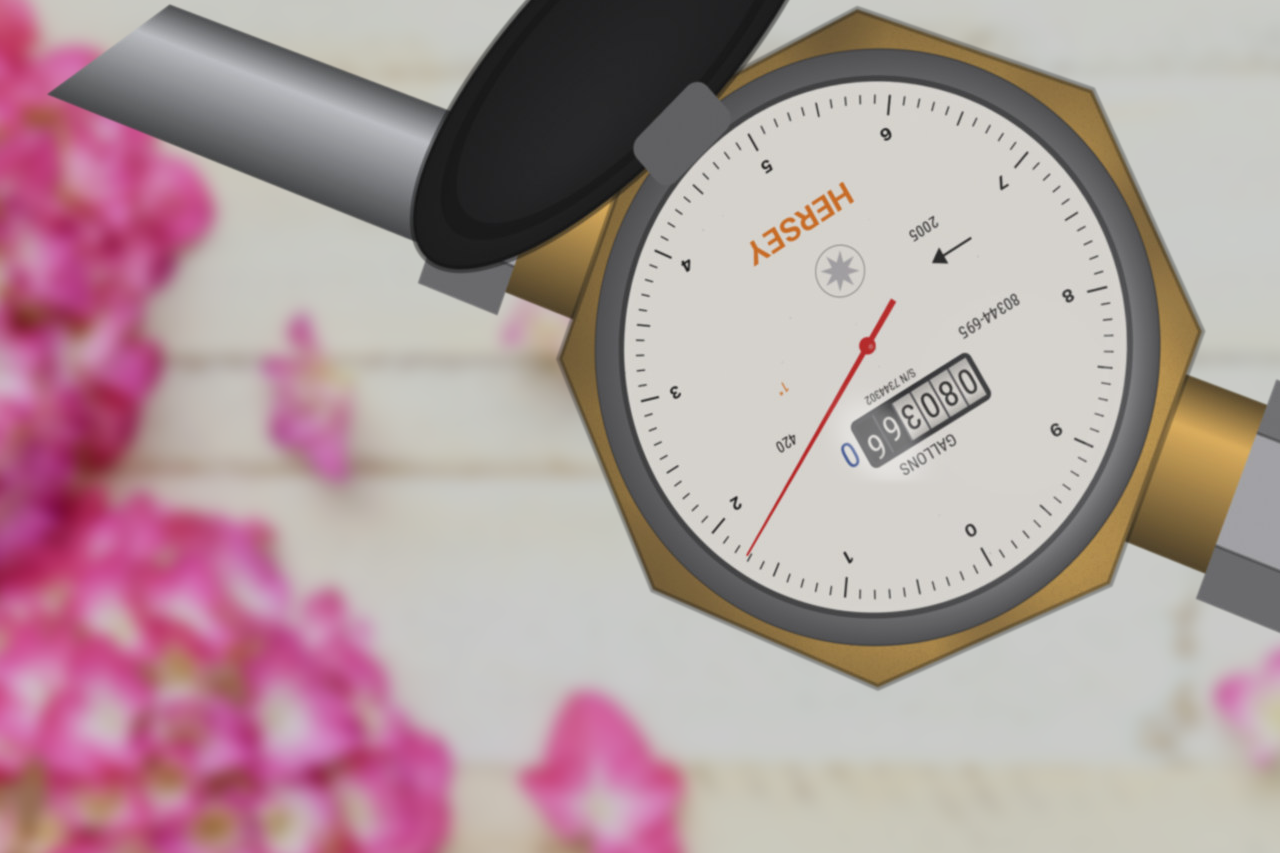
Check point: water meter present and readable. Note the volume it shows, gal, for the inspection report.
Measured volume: 803661.7 gal
